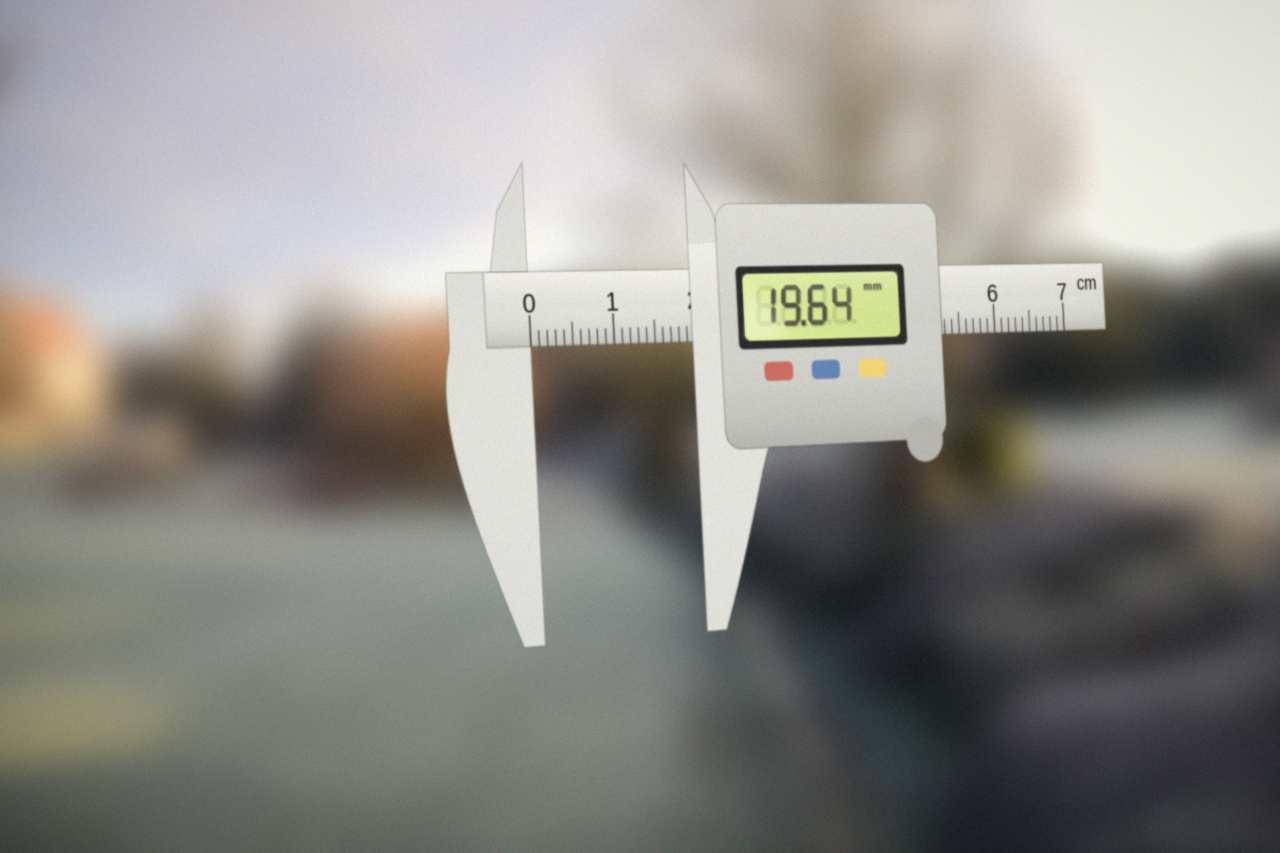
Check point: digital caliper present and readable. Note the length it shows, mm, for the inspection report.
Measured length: 19.64 mm
